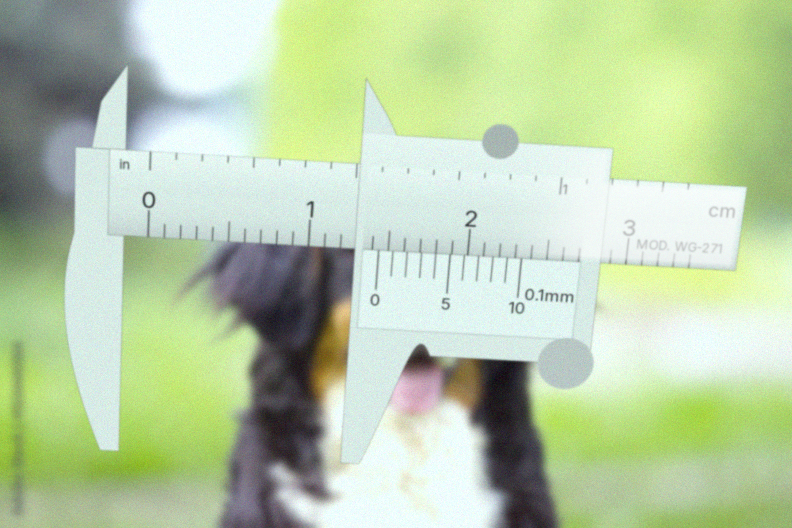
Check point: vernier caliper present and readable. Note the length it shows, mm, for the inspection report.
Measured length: 14.4 mm
